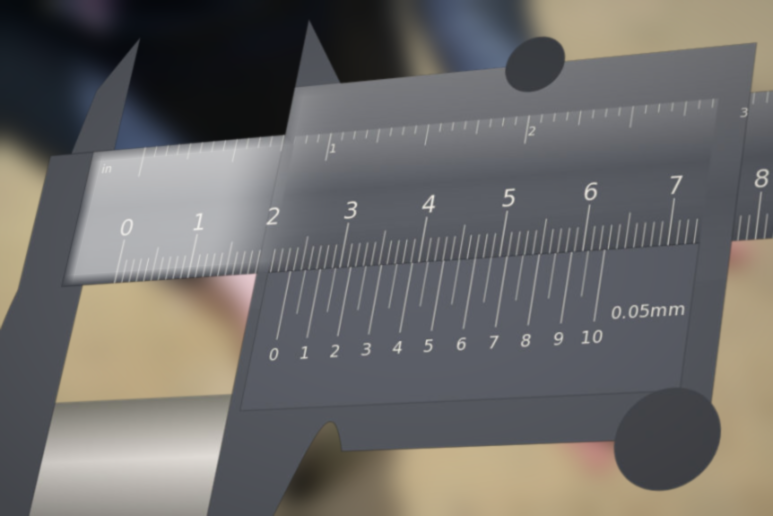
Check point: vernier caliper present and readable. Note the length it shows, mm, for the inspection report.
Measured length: 23.6 mm
